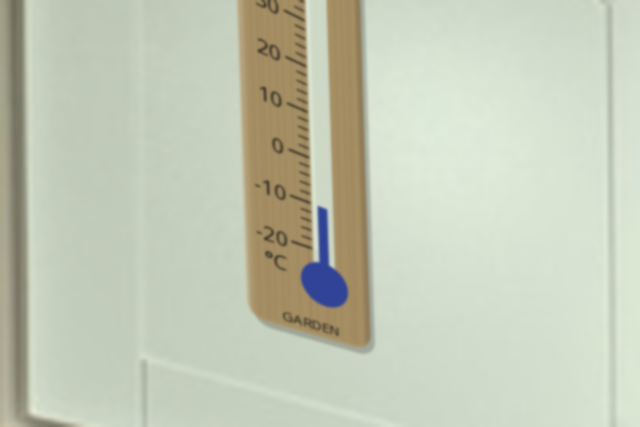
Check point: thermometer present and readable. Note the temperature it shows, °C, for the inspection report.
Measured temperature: -10 °C
